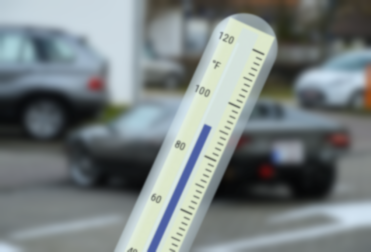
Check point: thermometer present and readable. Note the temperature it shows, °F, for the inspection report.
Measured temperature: 90 °F
